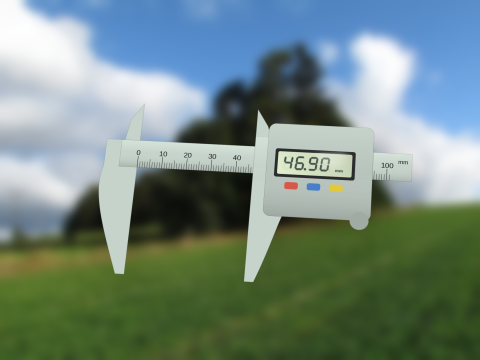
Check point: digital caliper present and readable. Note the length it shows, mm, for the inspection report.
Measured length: 46.90 mm
